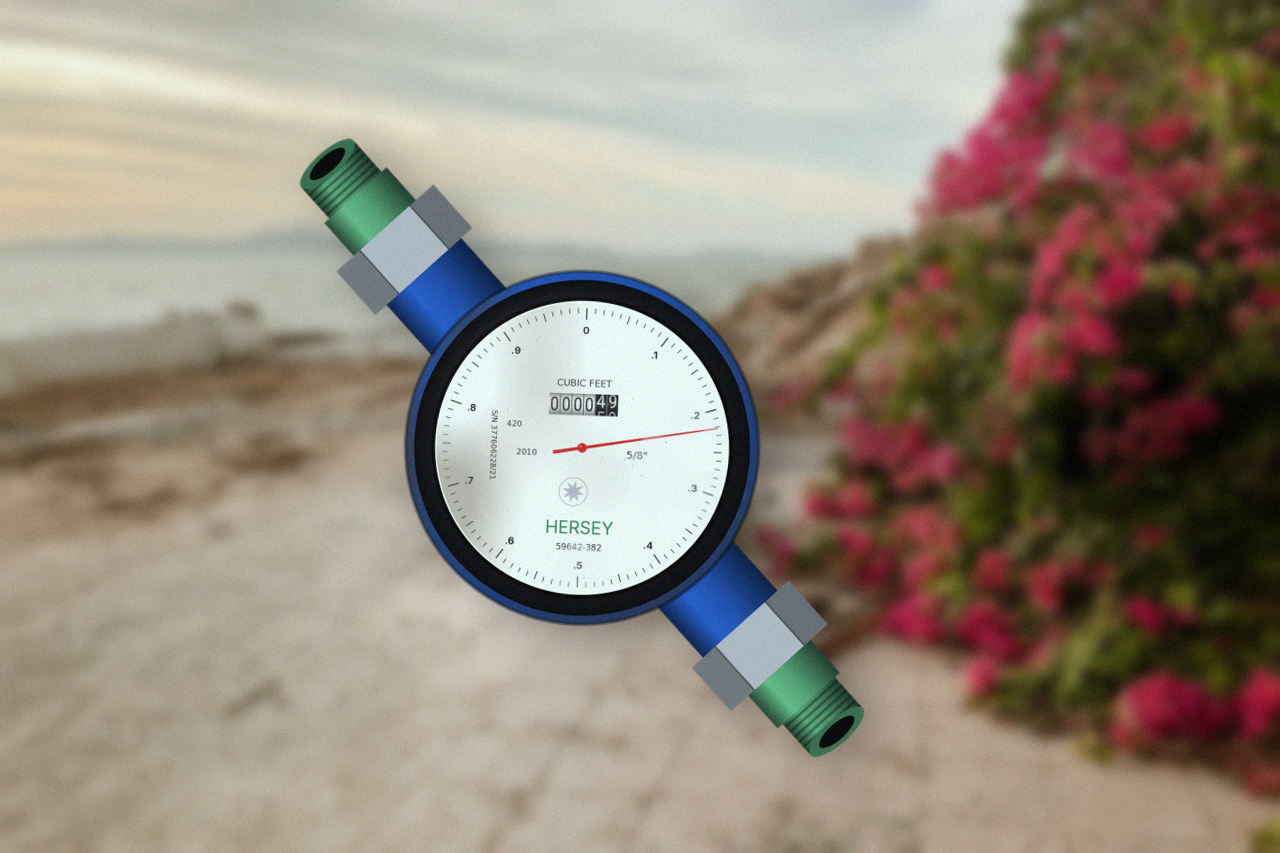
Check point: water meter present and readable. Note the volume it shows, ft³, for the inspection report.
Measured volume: 49.22 ft³
